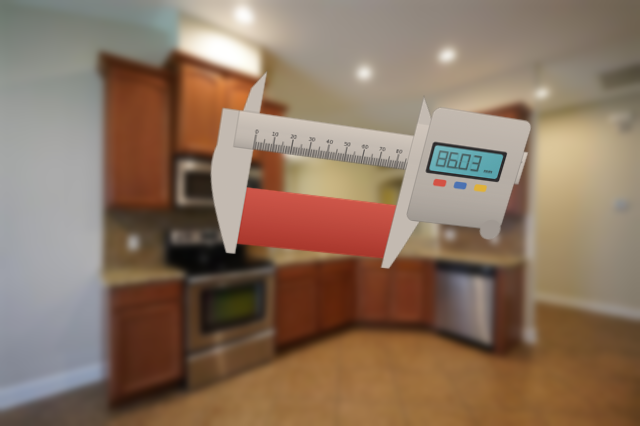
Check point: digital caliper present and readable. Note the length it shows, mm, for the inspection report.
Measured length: 86.03 mm
